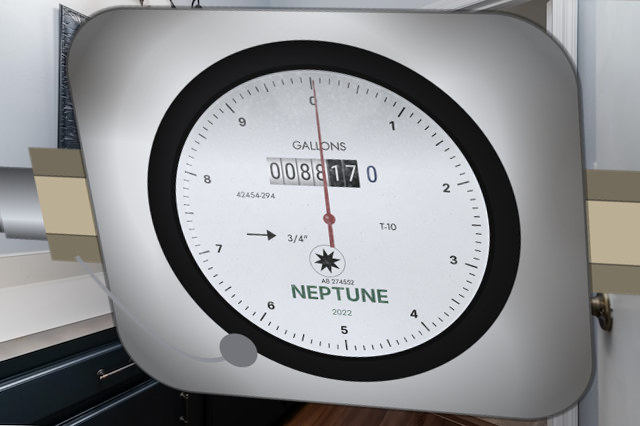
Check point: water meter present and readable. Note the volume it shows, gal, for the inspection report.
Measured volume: 88170.0 gal
